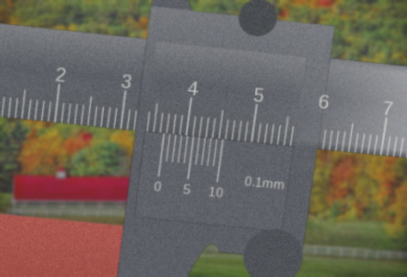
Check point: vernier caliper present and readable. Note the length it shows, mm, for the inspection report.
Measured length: 36.6 mm
